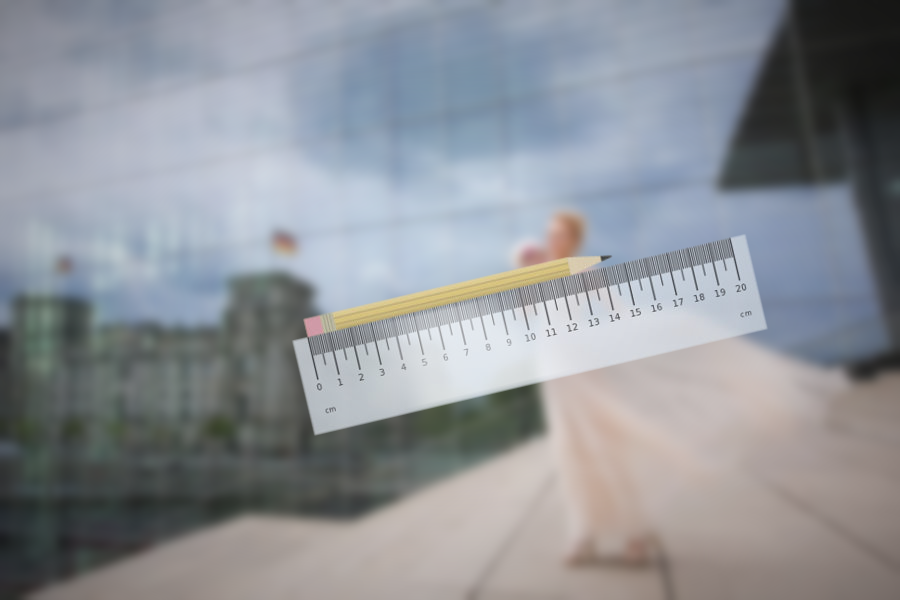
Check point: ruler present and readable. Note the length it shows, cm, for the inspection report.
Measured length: 14.5 cm
